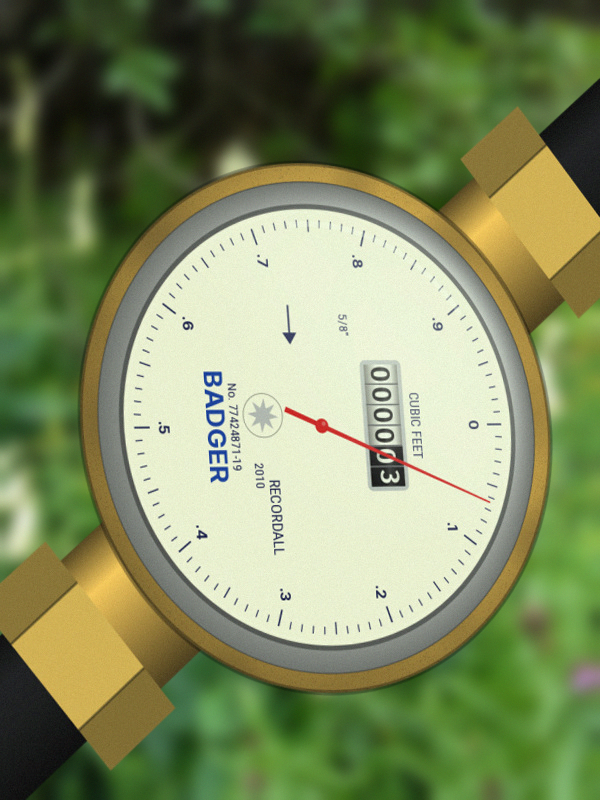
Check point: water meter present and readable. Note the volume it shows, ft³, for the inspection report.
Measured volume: 3.06 ft³
